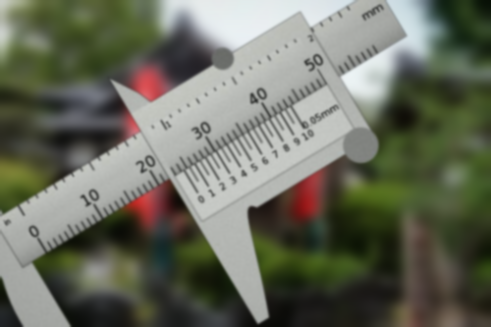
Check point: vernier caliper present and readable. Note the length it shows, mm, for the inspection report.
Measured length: 24.5 mm
